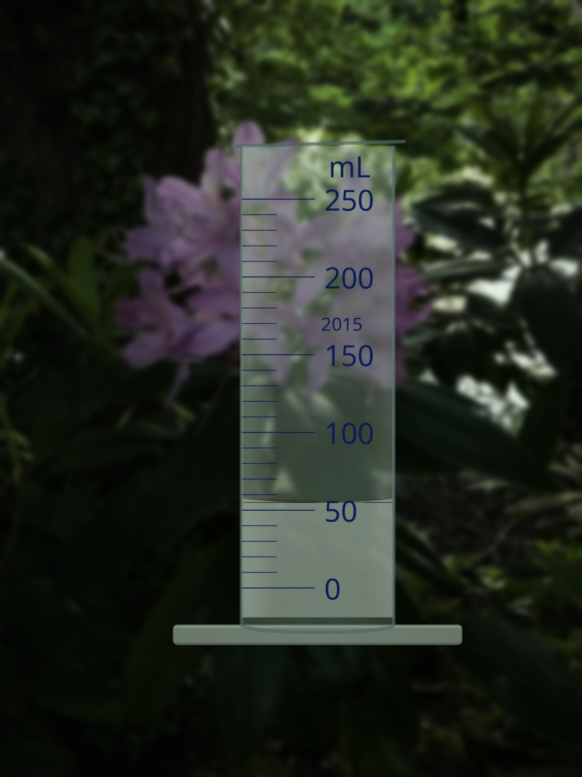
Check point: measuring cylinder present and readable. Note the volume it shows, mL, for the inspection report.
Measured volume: 55 mL
